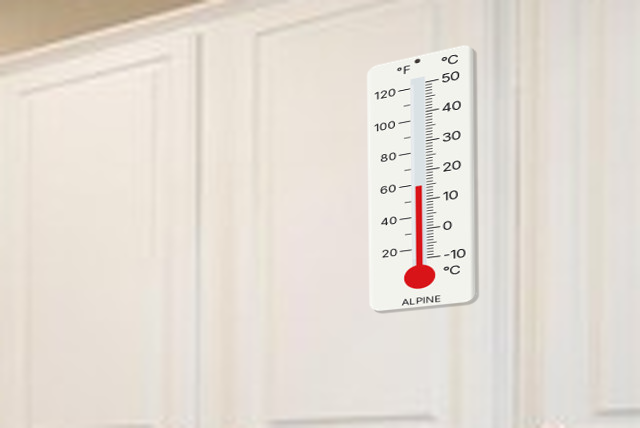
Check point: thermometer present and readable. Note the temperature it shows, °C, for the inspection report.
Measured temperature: 15 °C
